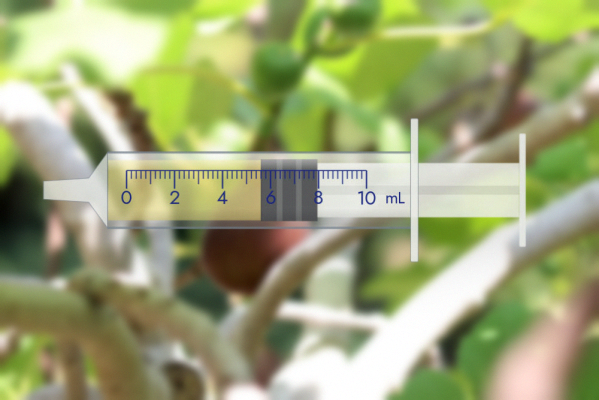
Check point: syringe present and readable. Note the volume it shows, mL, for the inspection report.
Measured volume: 5.6 mL
